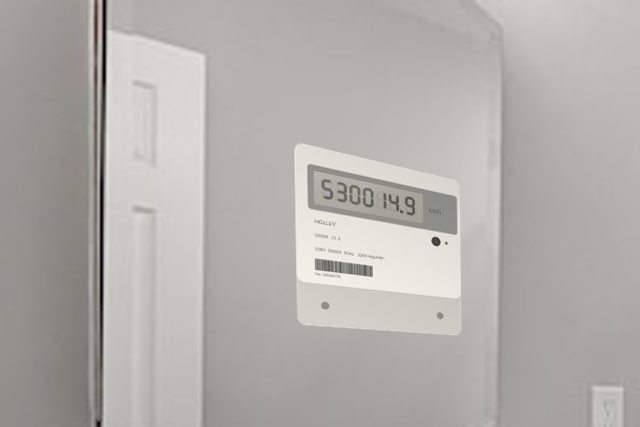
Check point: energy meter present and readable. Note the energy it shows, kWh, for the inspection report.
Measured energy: 530014.9 kWh
